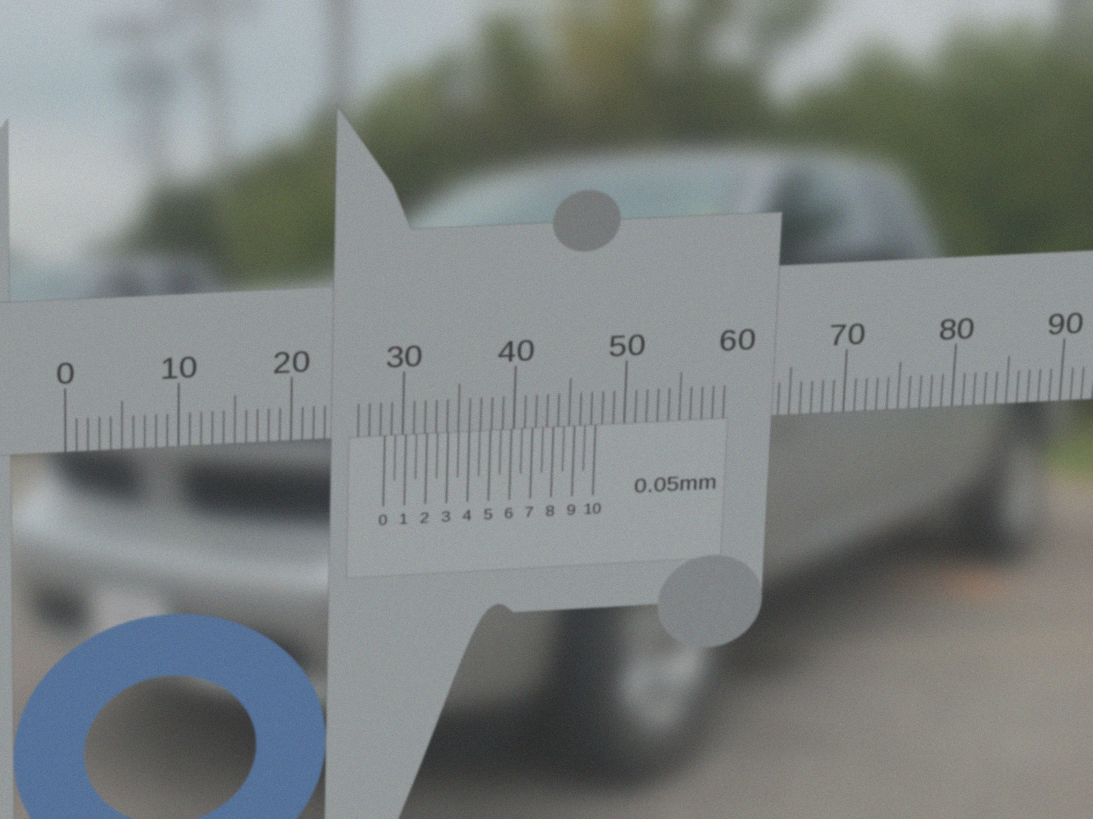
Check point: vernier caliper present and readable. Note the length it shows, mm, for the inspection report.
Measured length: 28.4 mm
